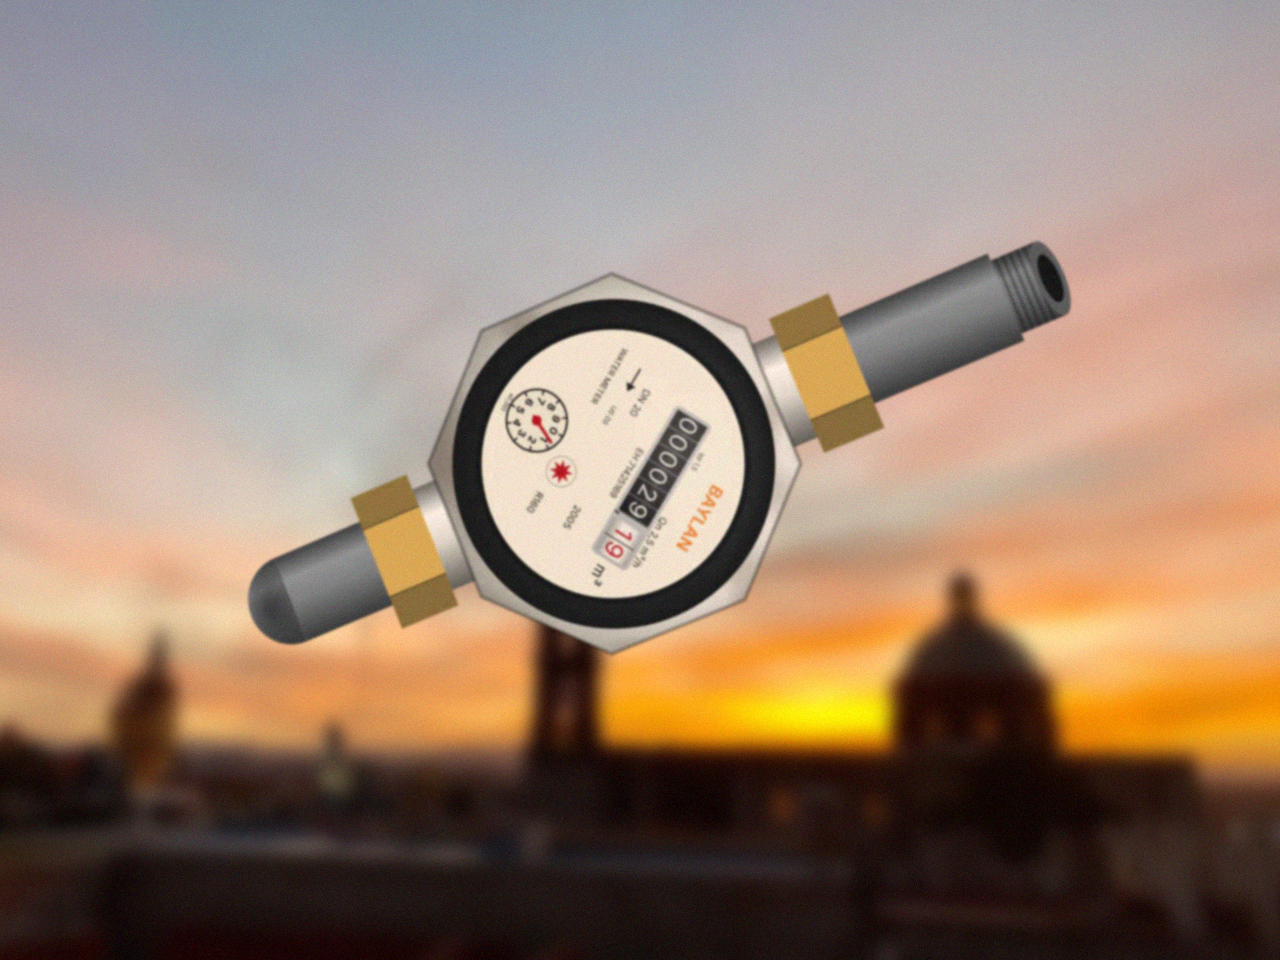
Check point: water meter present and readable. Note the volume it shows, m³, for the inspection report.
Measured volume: 29.190 m³
